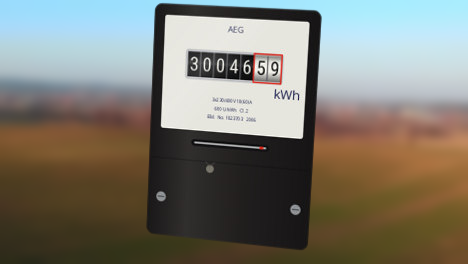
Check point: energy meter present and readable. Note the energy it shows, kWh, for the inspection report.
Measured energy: 30046.59 kWh
